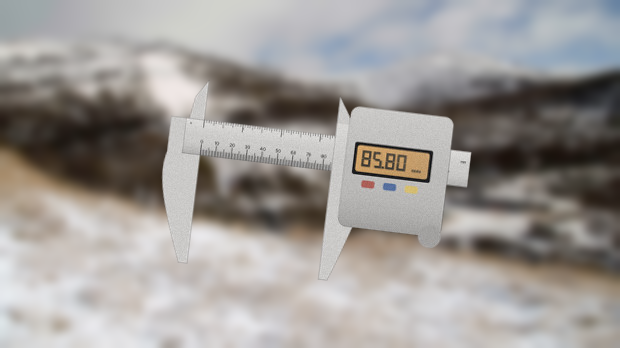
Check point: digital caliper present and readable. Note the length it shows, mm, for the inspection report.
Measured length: 85.80 mm
